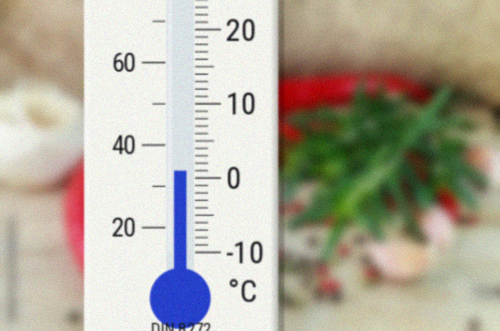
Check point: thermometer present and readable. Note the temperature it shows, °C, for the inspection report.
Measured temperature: 1 °C
